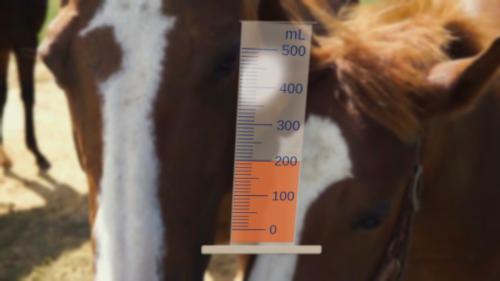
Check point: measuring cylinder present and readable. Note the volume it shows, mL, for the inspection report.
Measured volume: 200 mL
